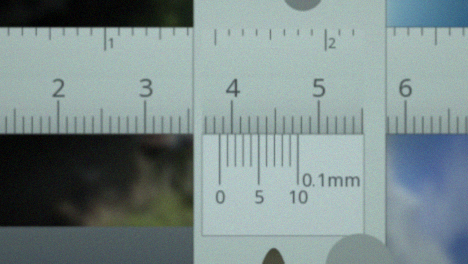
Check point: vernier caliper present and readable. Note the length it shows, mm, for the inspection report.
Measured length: 38.6 mm
